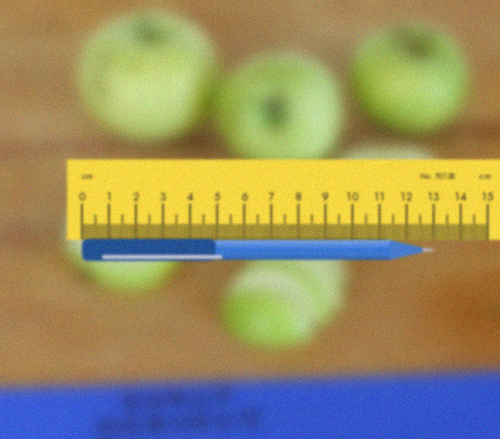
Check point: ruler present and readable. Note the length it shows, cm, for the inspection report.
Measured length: 13 cm
